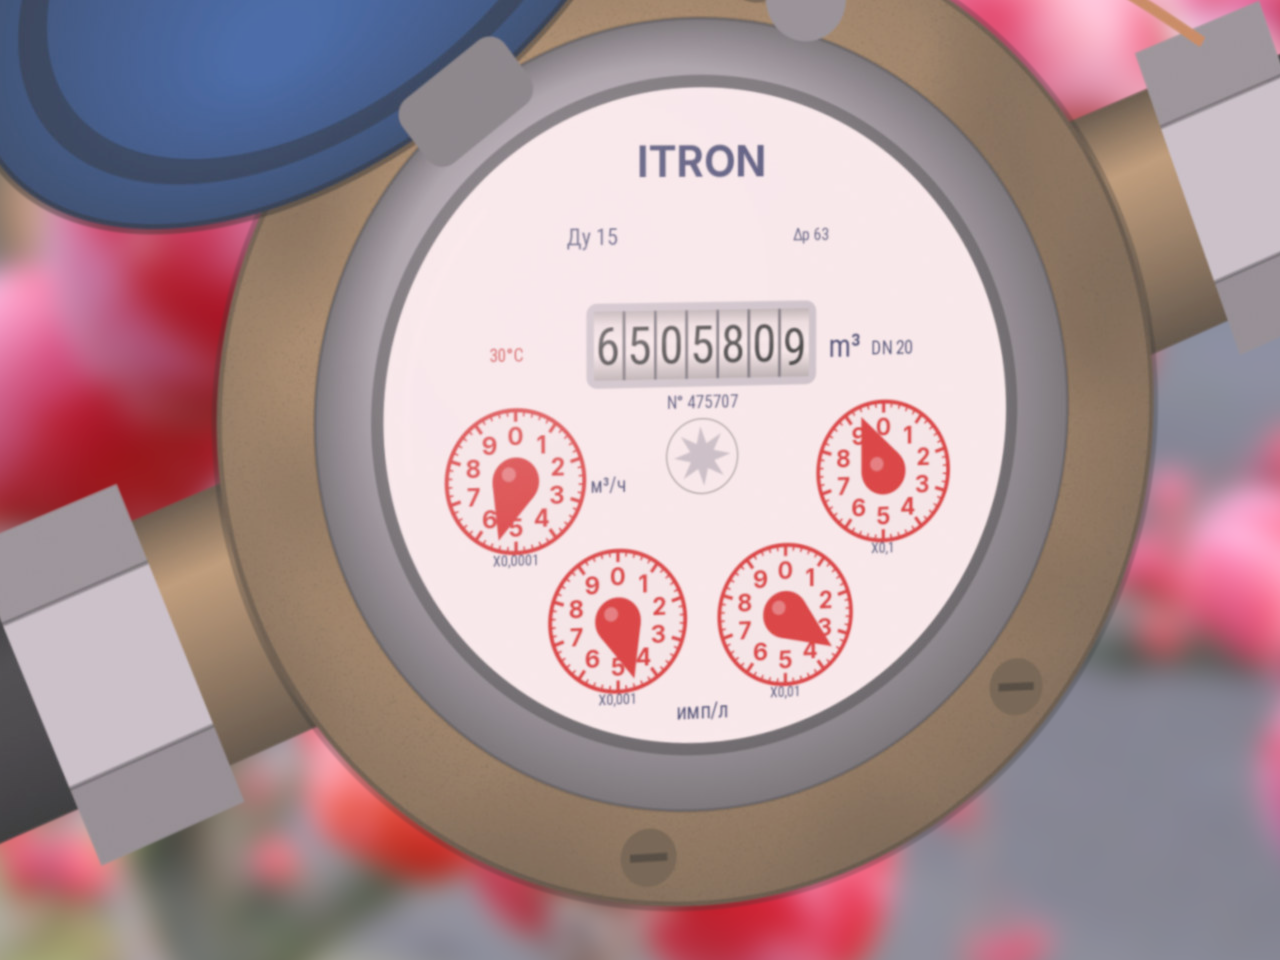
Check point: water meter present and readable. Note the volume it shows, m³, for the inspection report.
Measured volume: 6505808.9345 m³
